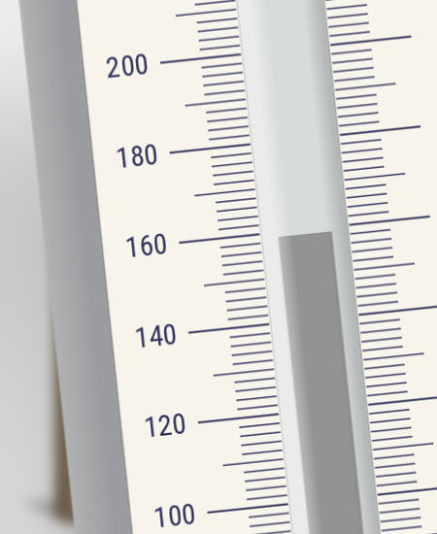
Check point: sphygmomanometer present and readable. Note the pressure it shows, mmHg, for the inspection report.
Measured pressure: 159 mmHg
